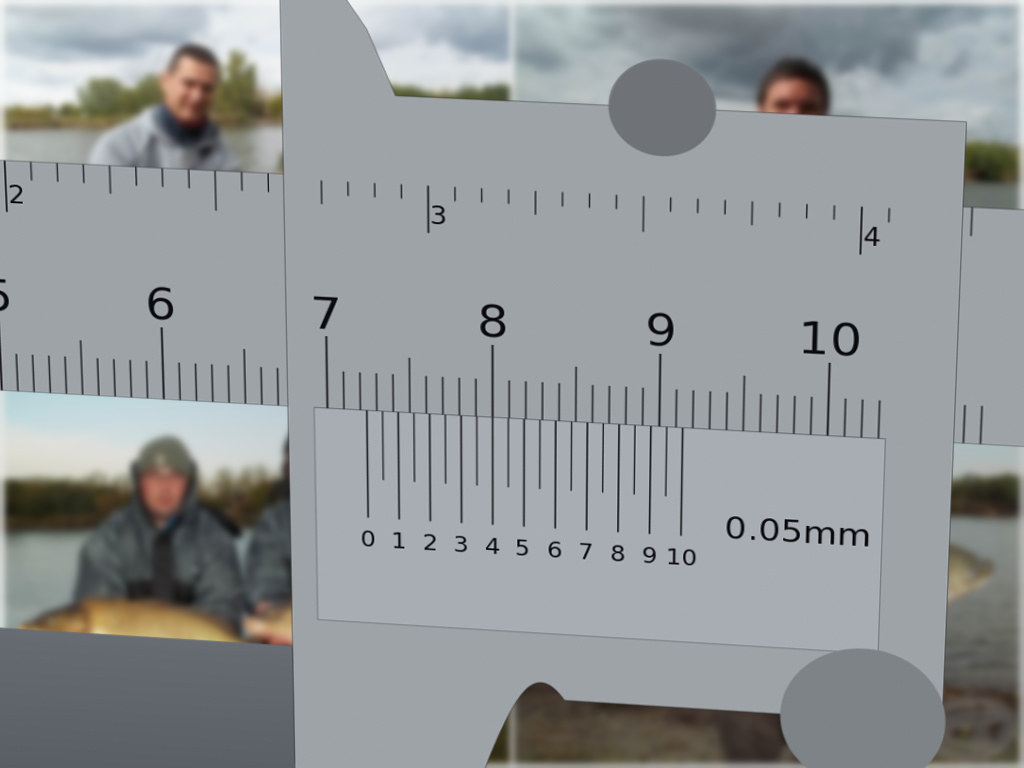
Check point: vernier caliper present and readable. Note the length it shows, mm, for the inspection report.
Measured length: 72.4 mm
